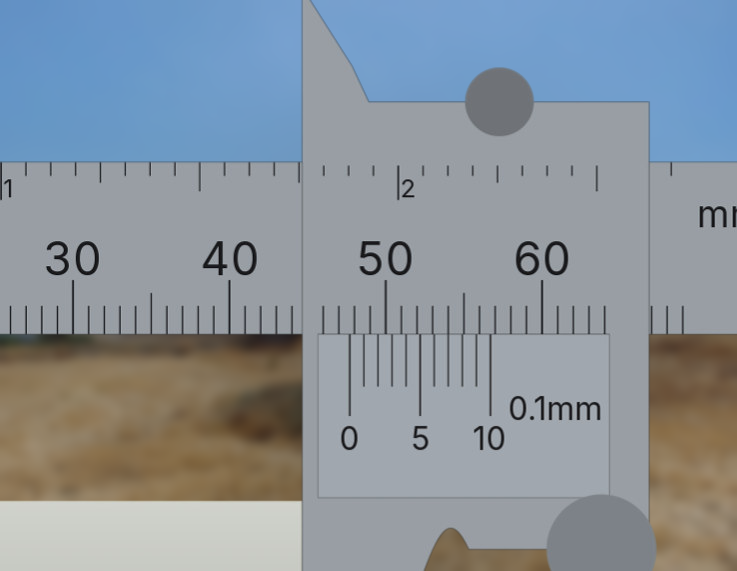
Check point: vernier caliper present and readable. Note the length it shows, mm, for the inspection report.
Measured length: 47.7 mm
